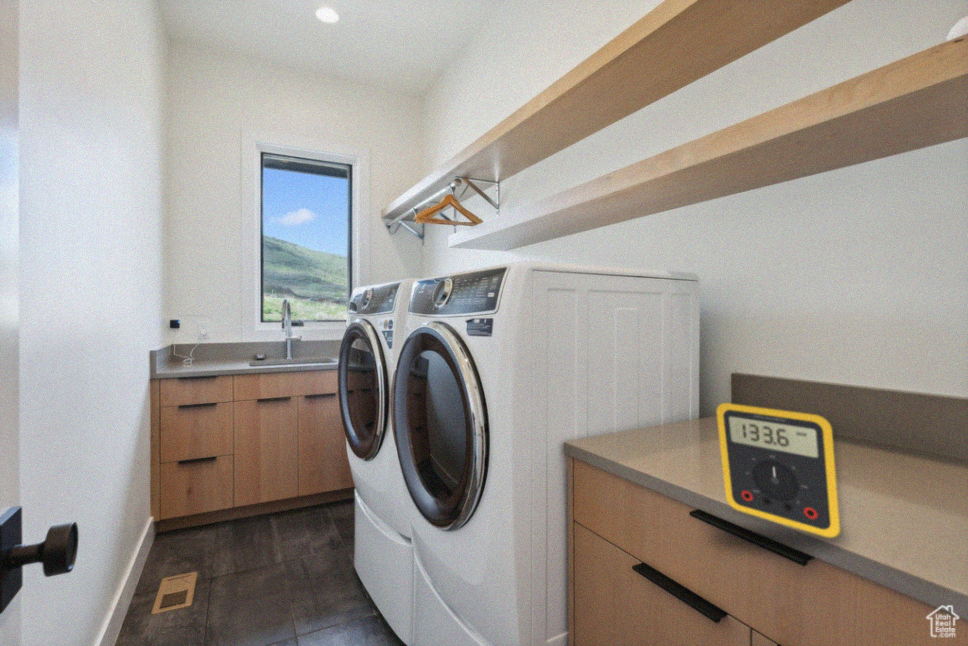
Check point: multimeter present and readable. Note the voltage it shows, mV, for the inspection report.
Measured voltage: 133.6 mV
